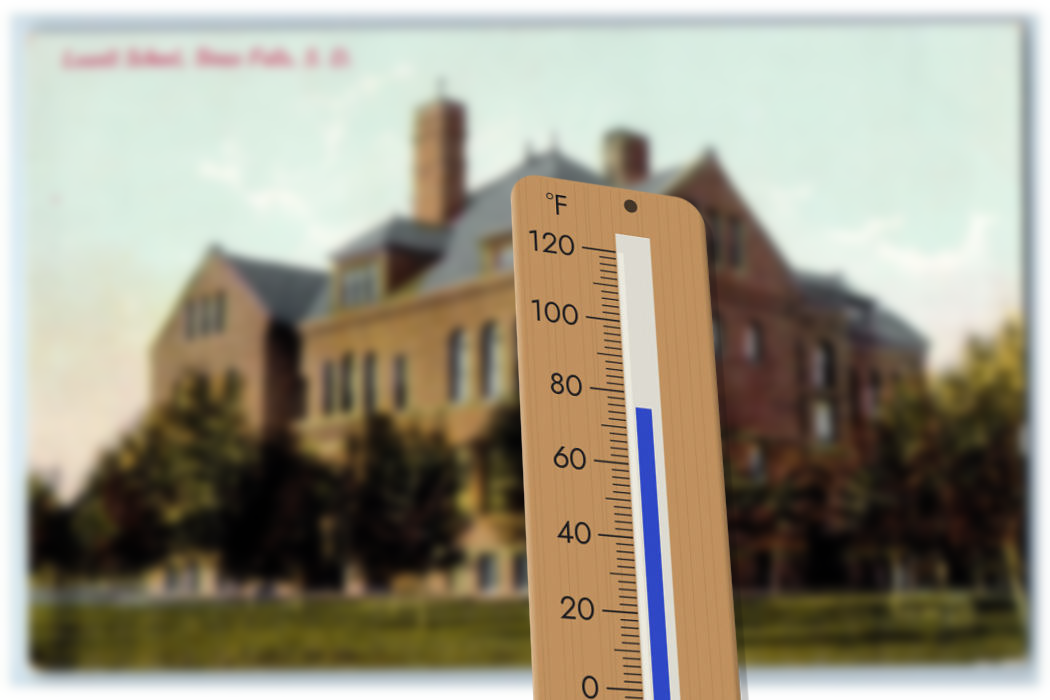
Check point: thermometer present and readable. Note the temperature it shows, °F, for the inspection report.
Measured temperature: 76 °F
